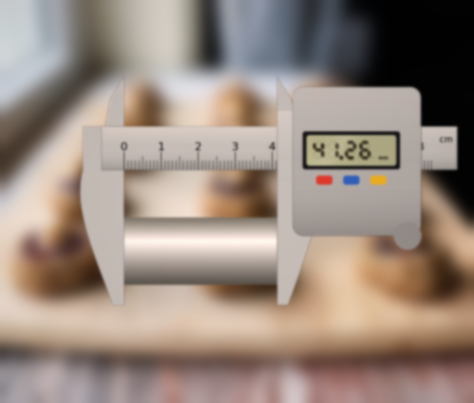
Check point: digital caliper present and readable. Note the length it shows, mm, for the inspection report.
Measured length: 41.26 mm
